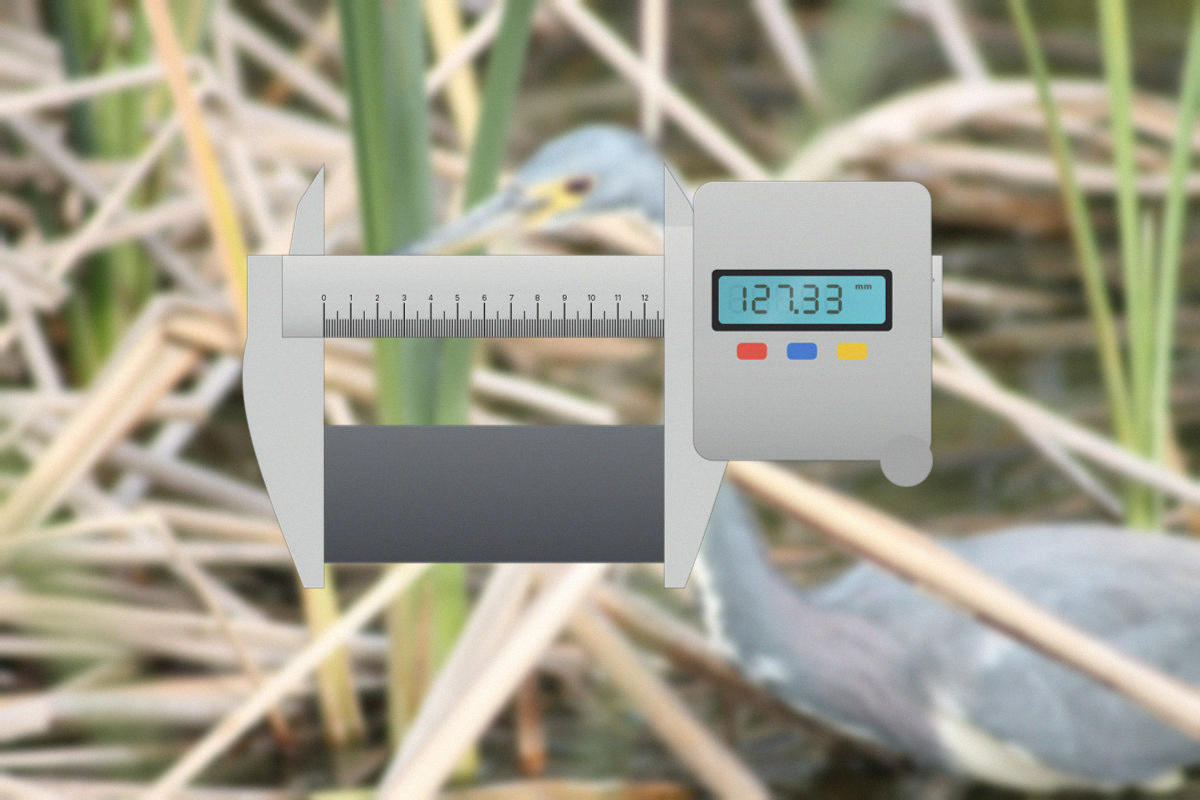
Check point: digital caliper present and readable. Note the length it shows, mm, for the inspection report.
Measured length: 127.33 mm
